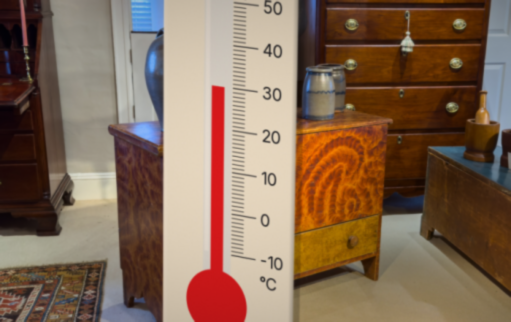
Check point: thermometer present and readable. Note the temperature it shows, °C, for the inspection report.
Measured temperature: 30 °C
